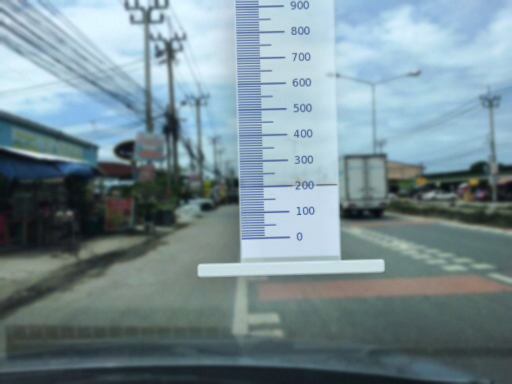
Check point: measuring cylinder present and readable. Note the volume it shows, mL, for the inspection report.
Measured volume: 200 mL
